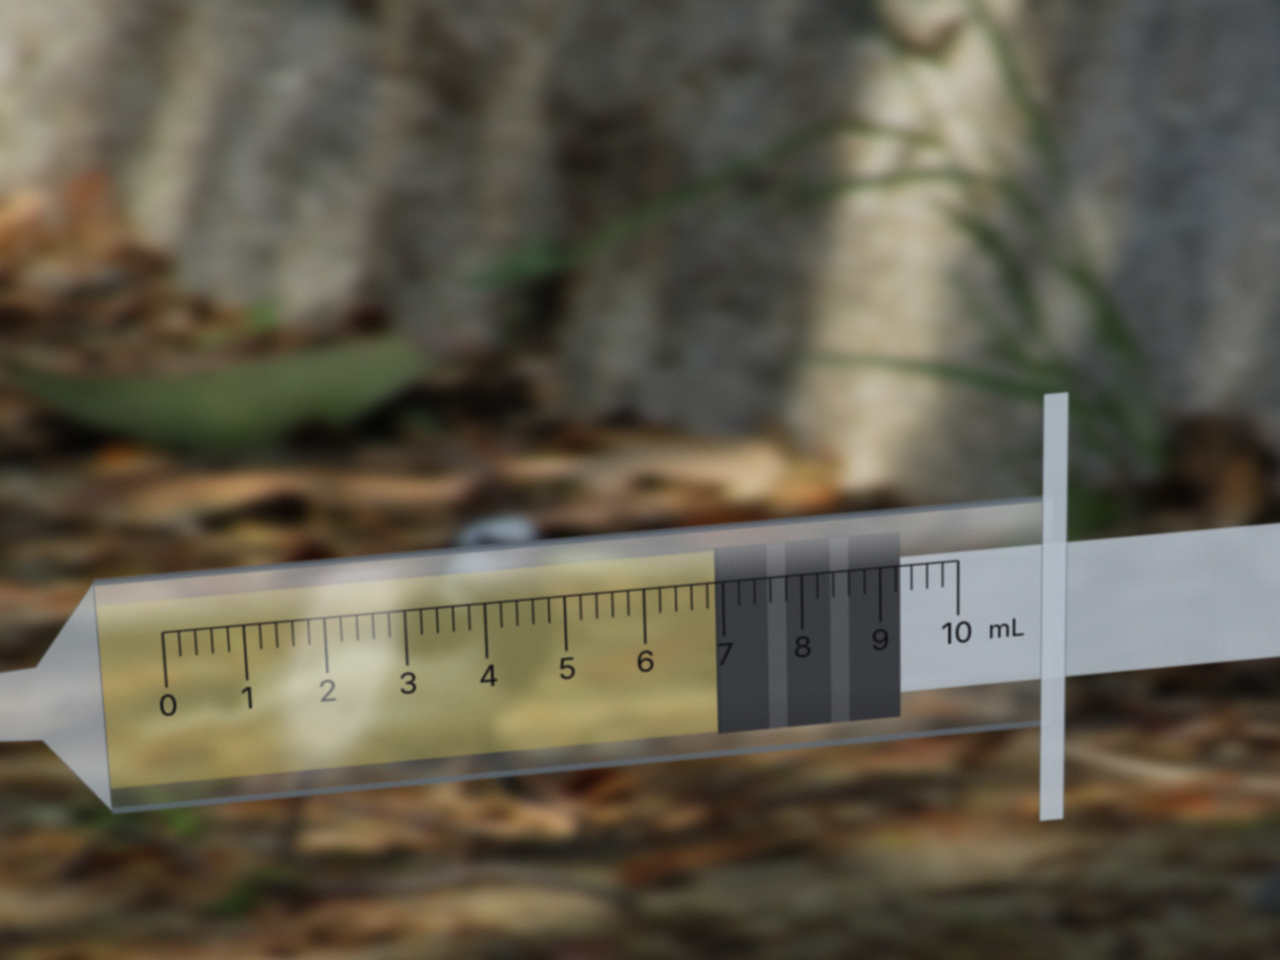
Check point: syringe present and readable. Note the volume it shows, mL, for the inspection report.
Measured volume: 6.9 mL
